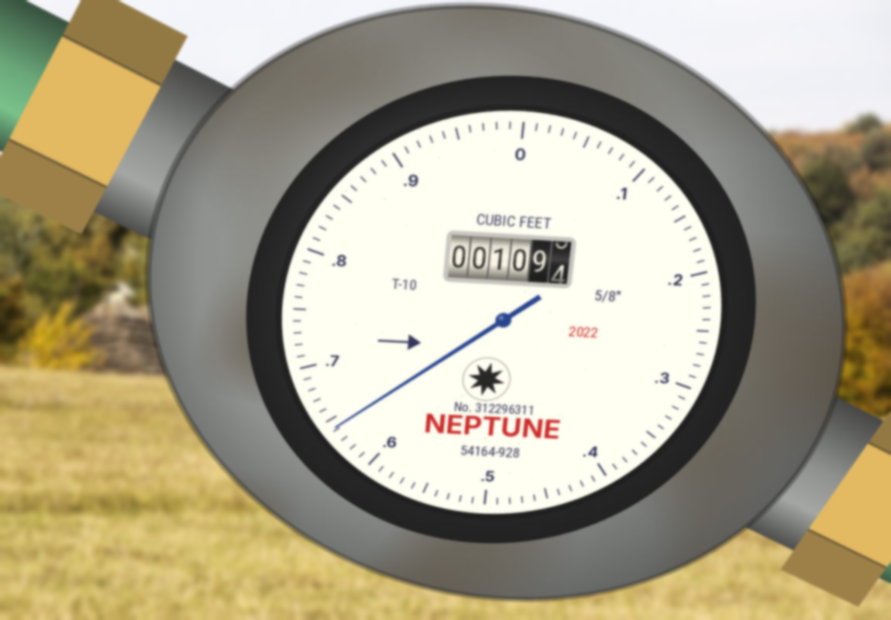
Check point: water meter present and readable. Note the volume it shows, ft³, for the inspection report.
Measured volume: 1093.64 ft³
